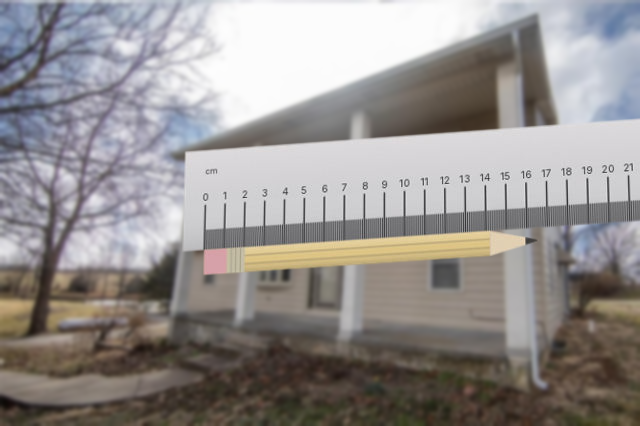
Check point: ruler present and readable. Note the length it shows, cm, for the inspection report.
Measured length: 16.5 cm
